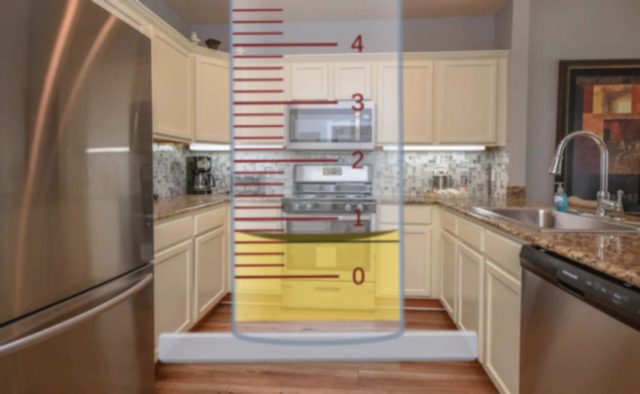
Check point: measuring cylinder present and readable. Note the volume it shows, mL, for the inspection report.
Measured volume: 0.6 mL
